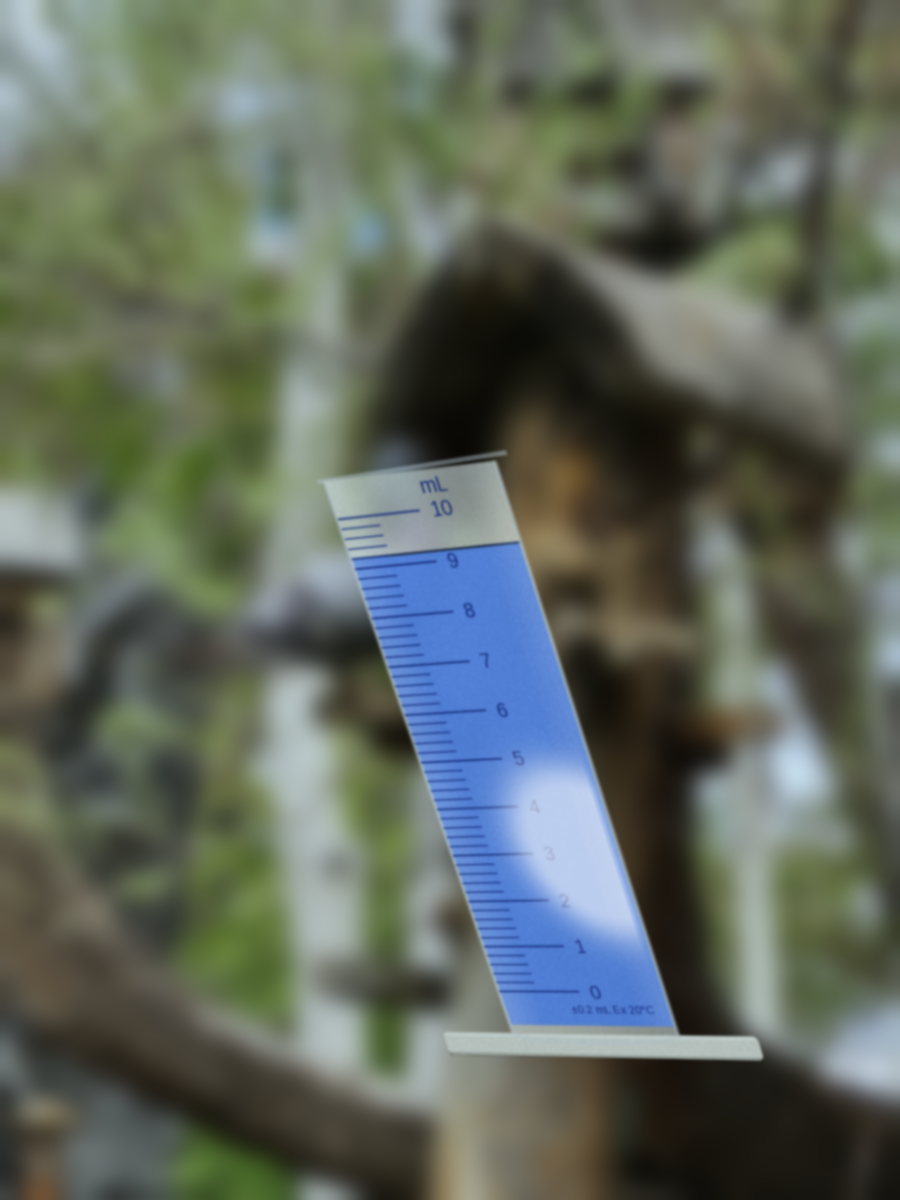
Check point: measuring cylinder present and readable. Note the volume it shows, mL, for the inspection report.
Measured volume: 9.2 mL
